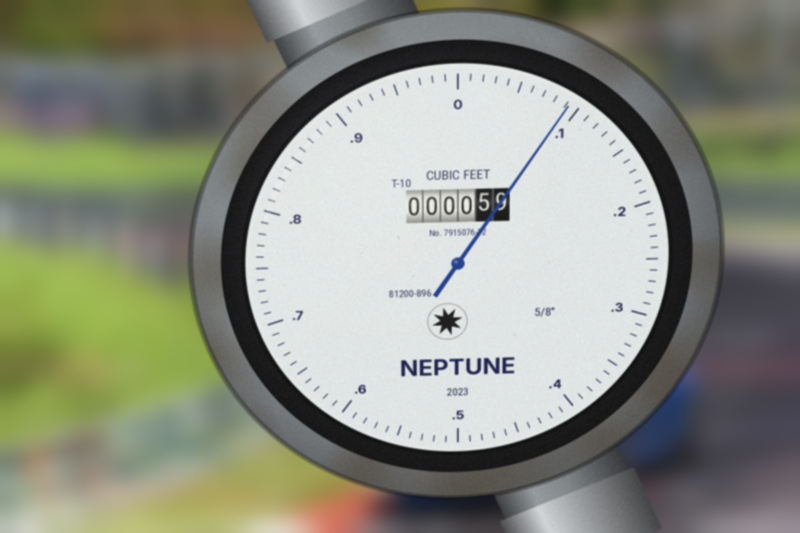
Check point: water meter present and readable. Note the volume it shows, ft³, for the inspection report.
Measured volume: 59.09 ft³
